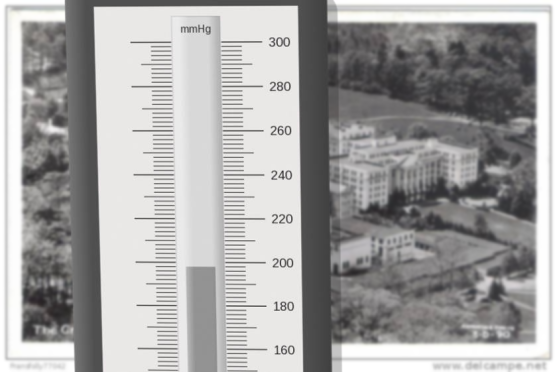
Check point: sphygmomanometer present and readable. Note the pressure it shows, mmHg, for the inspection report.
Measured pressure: 198 mmHg
